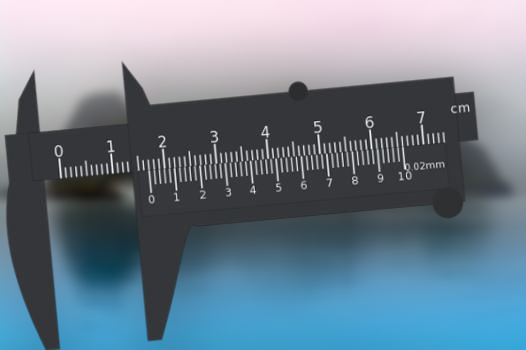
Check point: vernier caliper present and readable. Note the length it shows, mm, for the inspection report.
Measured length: 17.0 mm
